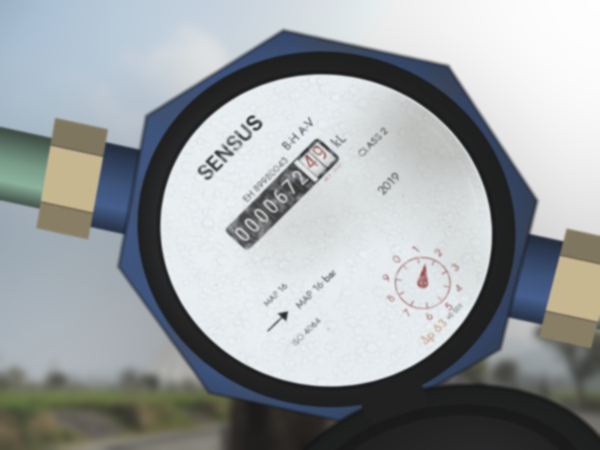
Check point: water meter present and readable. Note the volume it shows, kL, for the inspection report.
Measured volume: 672.491 kL
